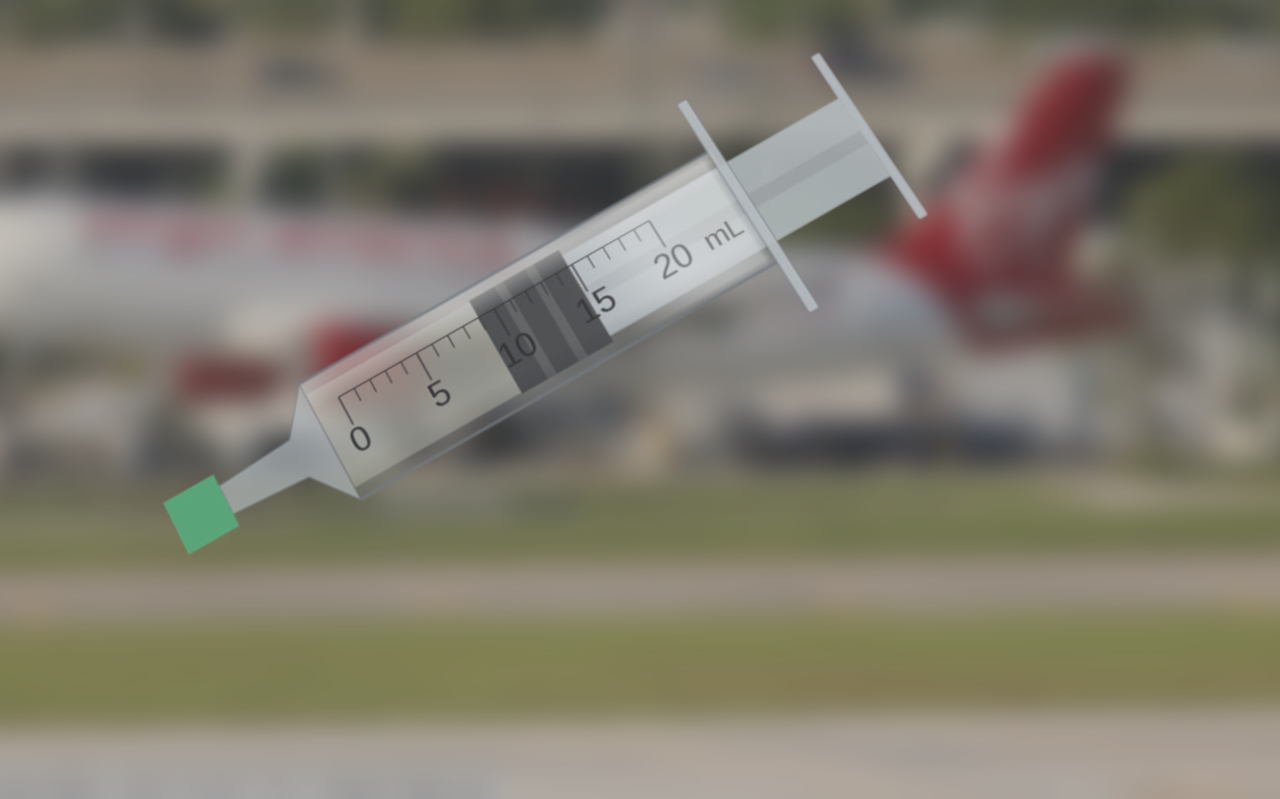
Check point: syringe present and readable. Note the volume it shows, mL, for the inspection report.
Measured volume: 9 mL
